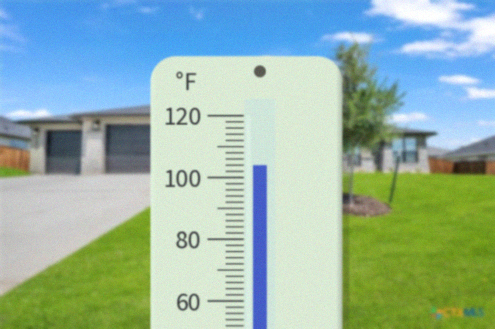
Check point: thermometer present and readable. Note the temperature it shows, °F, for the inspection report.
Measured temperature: 104 °F
